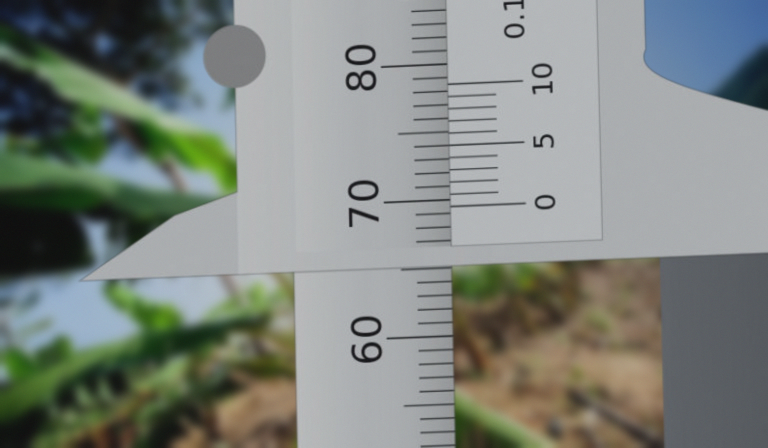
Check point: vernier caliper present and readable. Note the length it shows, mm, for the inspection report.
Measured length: 69.5 mm
